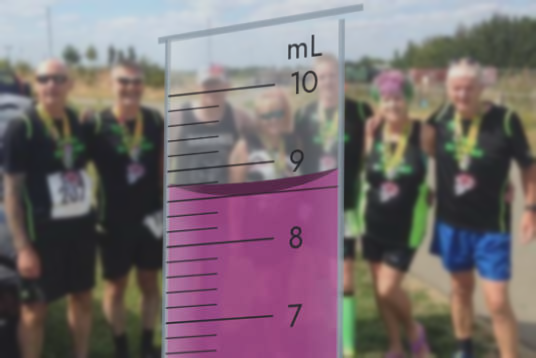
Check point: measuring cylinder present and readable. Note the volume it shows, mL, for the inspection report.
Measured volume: 8.6 mL
